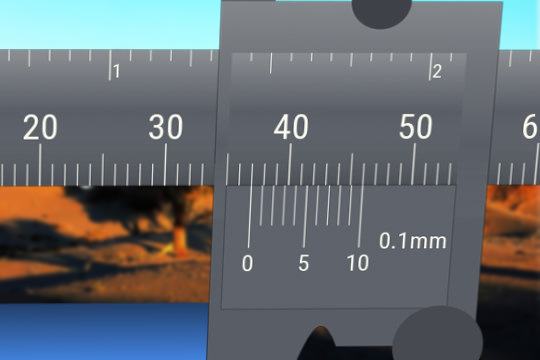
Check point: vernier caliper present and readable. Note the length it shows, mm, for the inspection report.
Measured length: 37.0 mm
